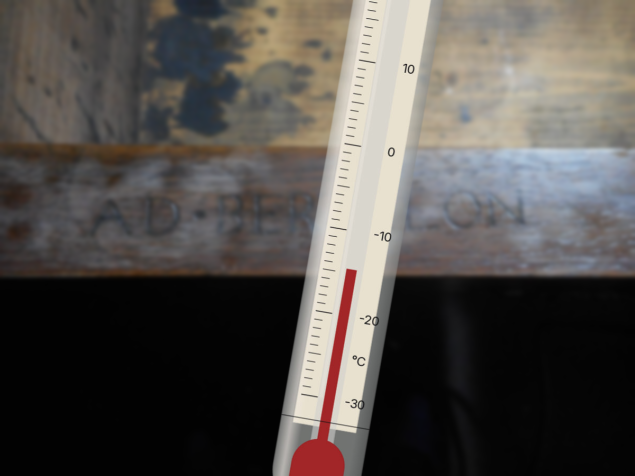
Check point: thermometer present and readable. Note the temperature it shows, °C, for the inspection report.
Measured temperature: -14.5 °C
